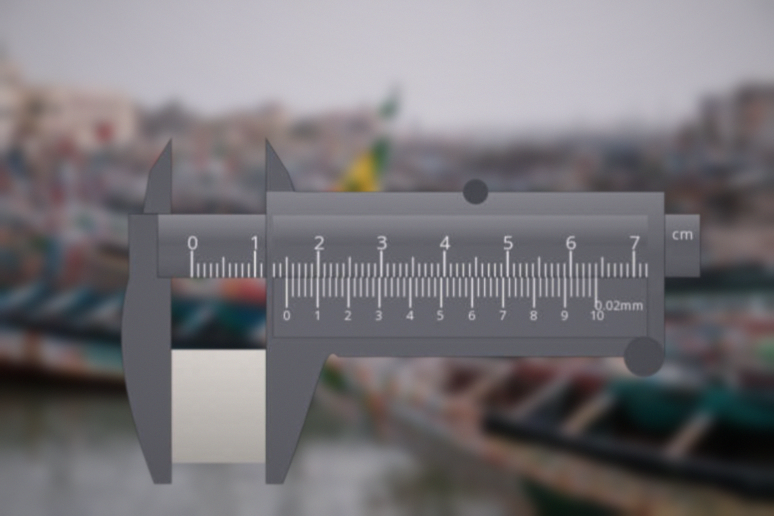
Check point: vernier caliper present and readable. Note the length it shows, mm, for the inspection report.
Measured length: 15.0 mm
